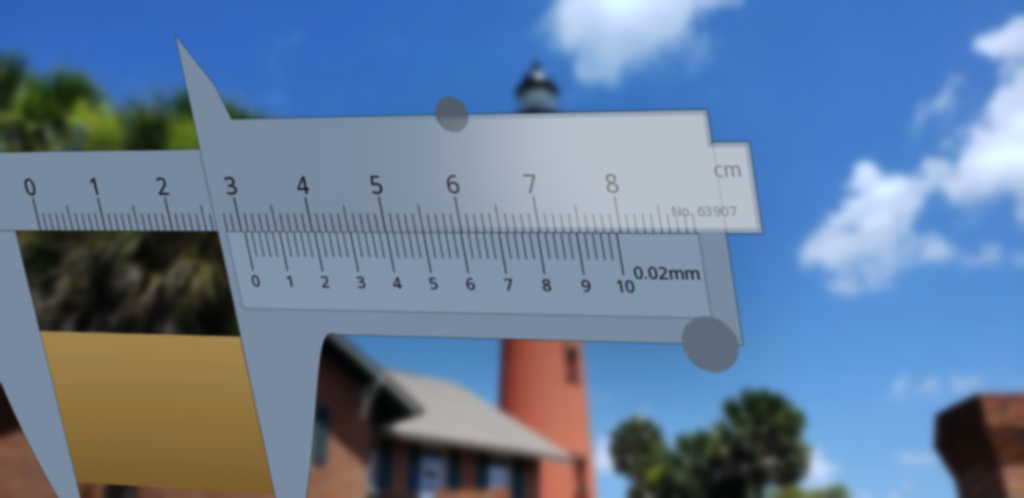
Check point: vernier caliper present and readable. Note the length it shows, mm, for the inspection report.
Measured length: 30.5 mm
